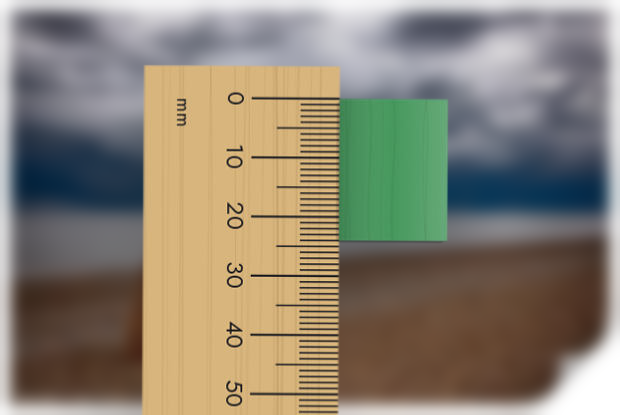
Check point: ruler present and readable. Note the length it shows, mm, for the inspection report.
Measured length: 24 mm
